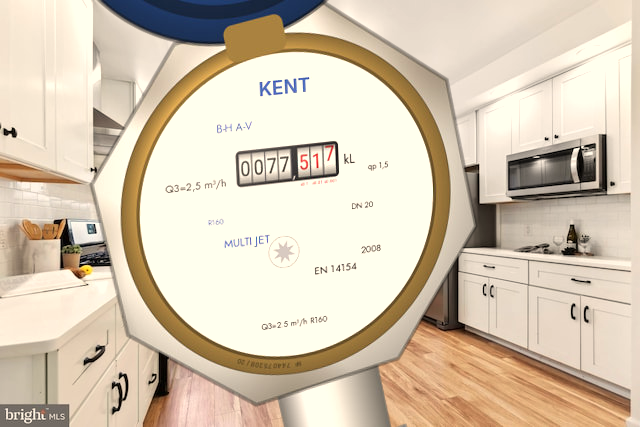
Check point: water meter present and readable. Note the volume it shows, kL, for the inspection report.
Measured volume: 77.517 kL
